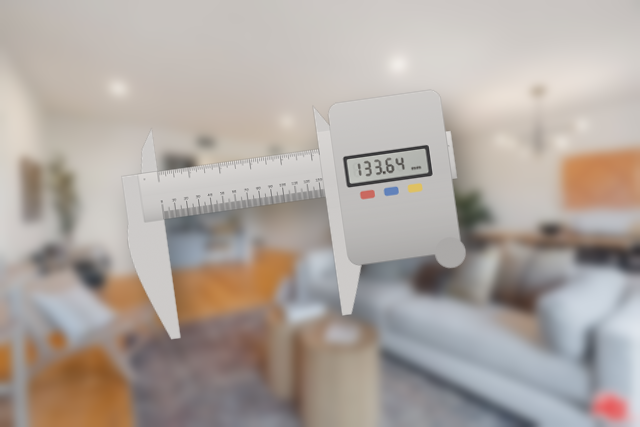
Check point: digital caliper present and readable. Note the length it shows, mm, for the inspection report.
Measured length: 133.64 mm
